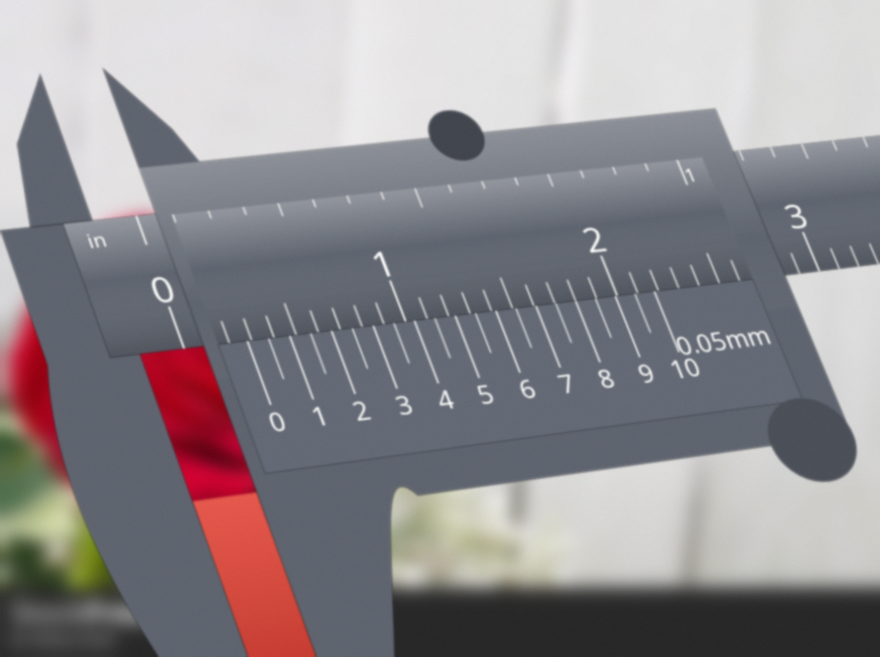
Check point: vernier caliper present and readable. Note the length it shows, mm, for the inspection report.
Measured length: 2.8 mm
